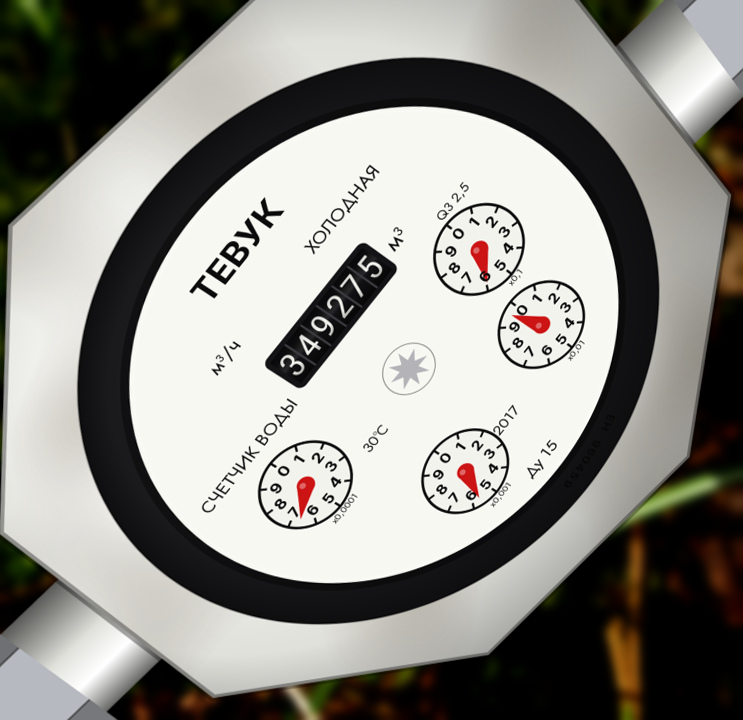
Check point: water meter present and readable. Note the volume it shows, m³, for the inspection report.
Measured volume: 349275.5956 m³
